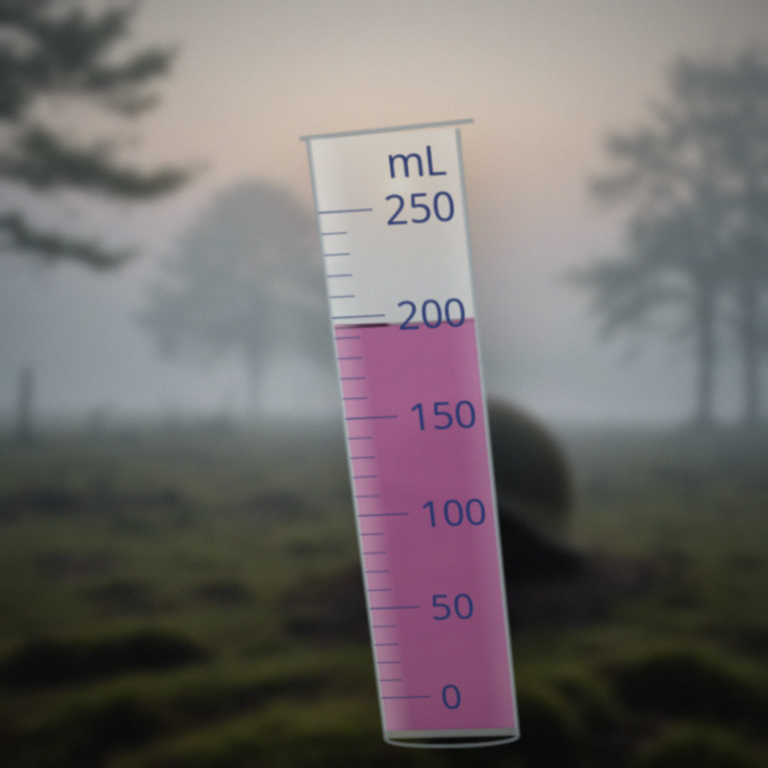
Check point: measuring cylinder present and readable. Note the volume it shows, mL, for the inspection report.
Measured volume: 195 mL
